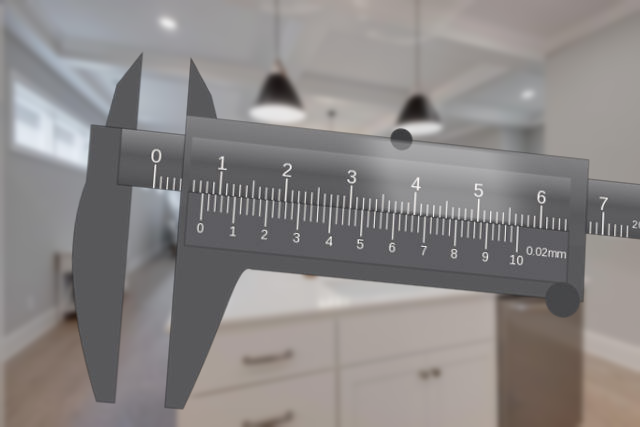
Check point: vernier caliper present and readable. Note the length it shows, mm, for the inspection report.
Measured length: 7.4 mm
